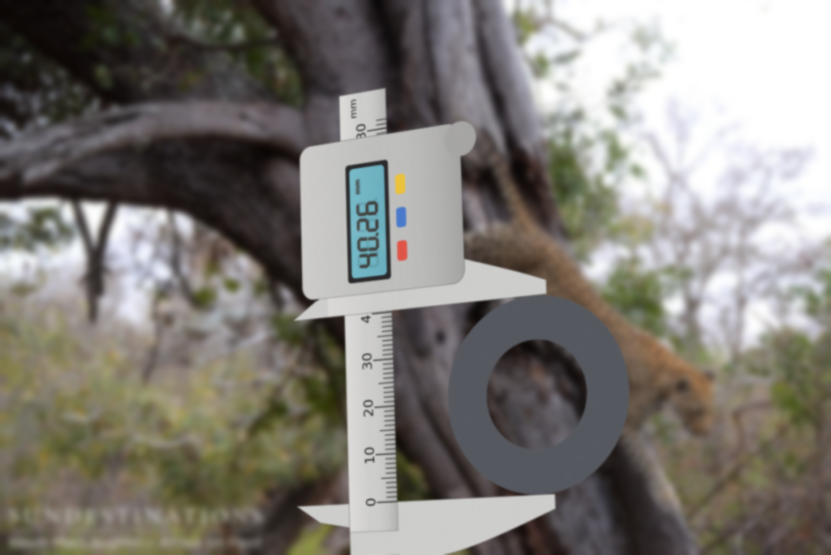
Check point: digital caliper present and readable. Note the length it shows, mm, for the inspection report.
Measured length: 40.26 mm
